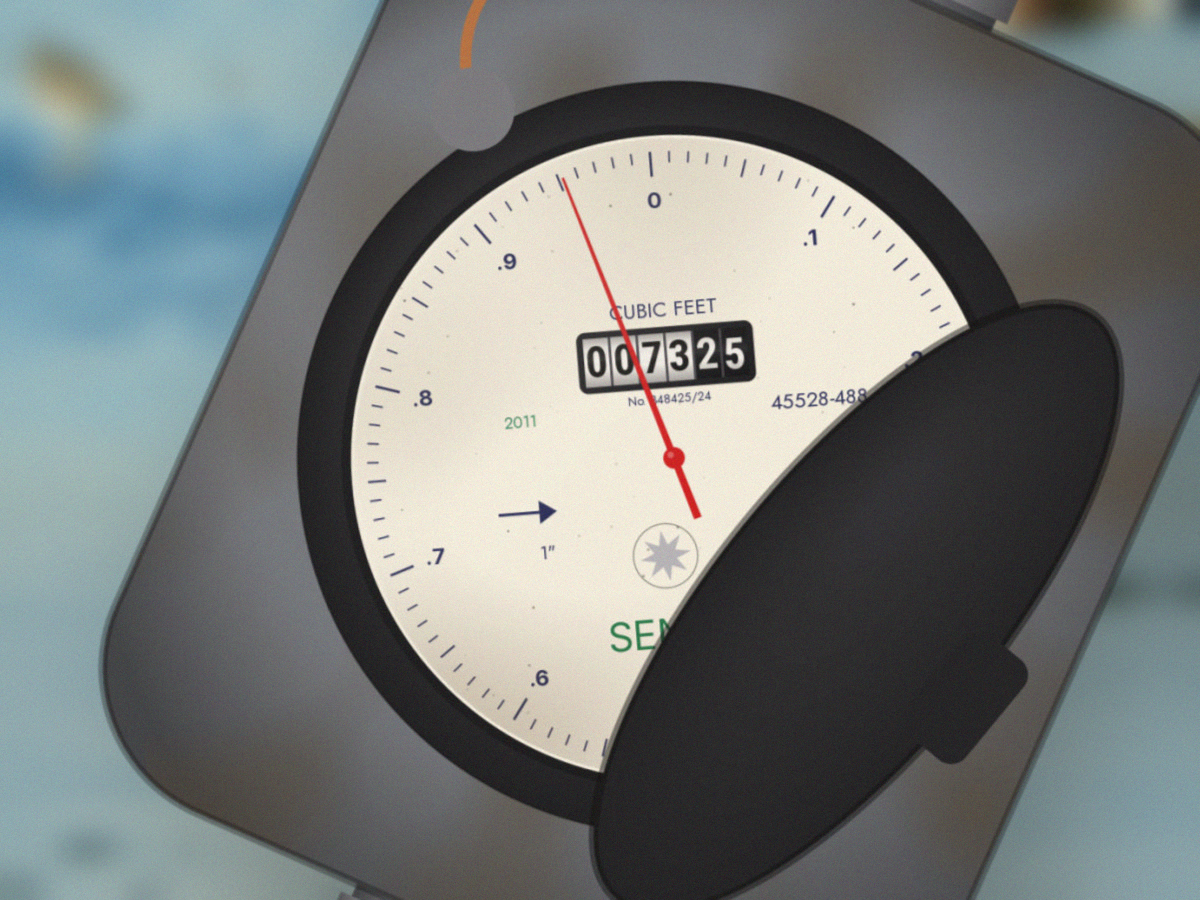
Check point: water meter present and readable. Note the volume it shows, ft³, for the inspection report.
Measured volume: 7324.95 ft³
